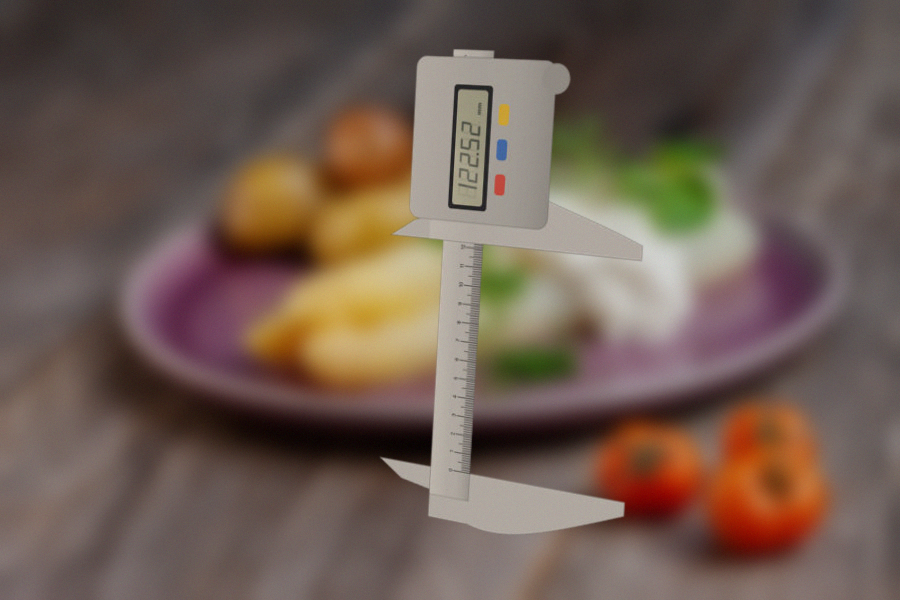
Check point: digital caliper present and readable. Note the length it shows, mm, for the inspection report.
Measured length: 122.52 mm
